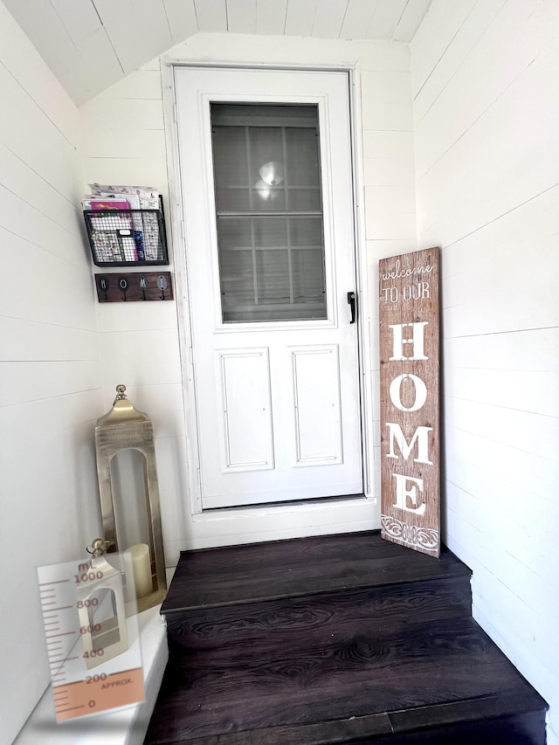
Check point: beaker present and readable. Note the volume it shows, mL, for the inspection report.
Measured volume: 200 mL
